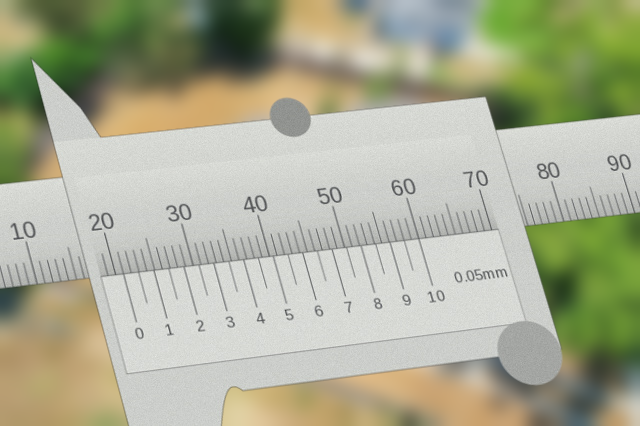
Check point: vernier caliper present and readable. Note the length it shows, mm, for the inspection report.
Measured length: 21.0 mm
